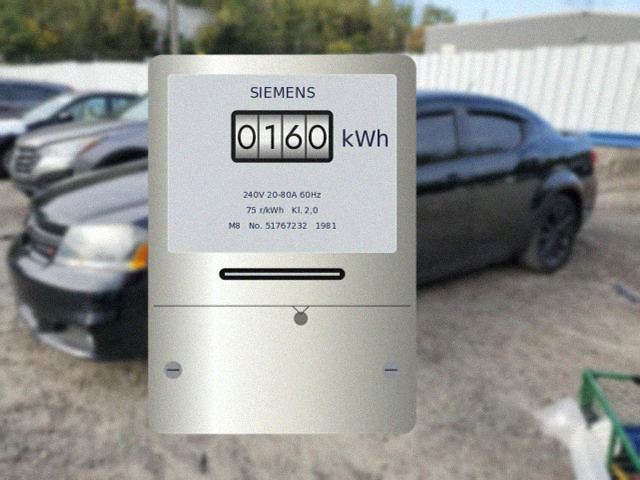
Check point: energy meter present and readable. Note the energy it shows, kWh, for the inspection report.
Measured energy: 160 kWh
